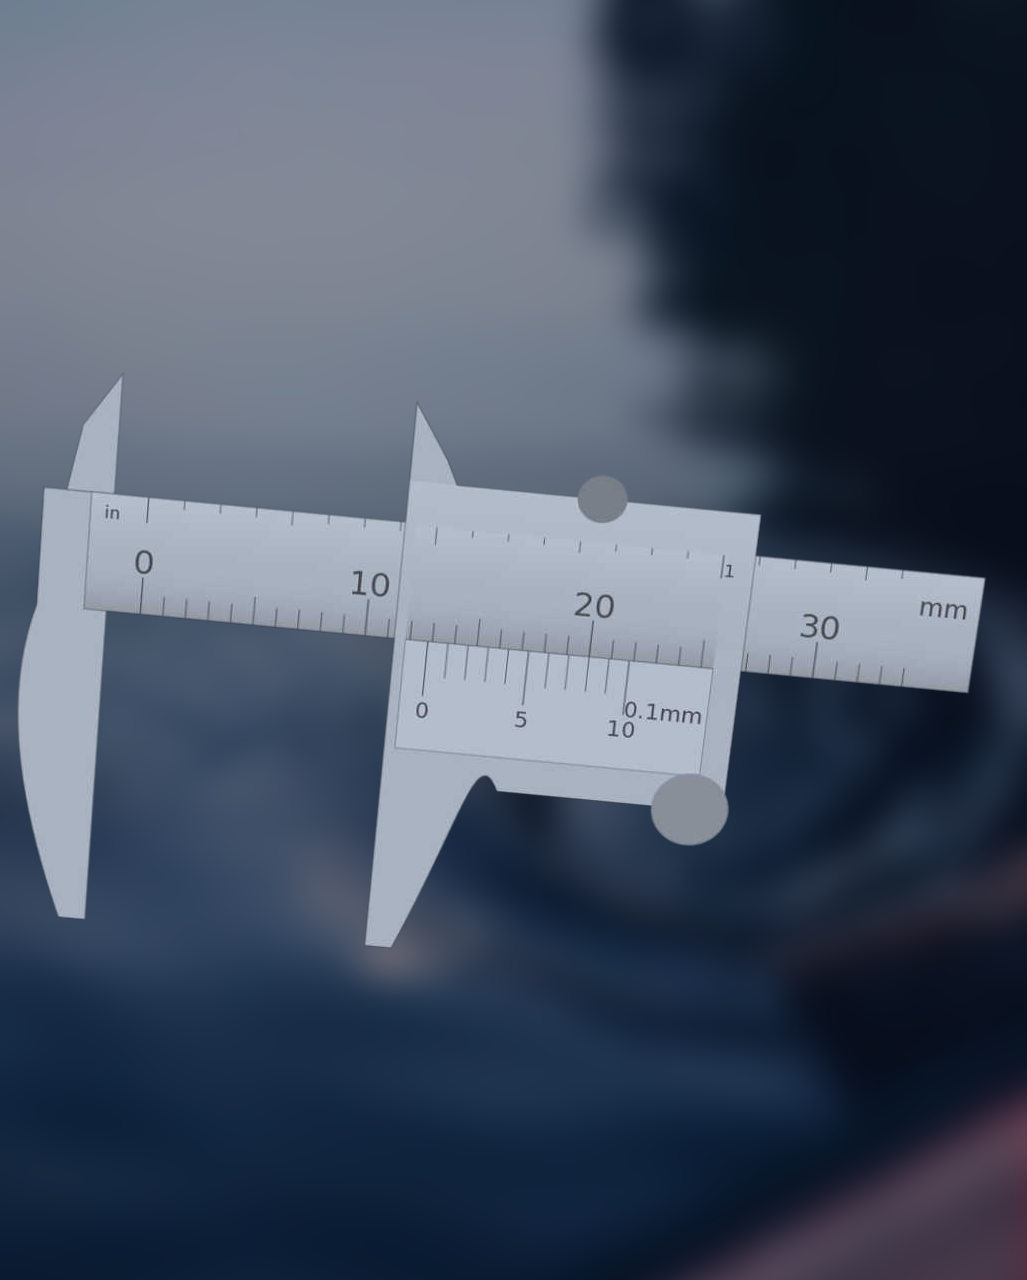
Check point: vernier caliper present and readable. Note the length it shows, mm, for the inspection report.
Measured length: 12.8 mm
